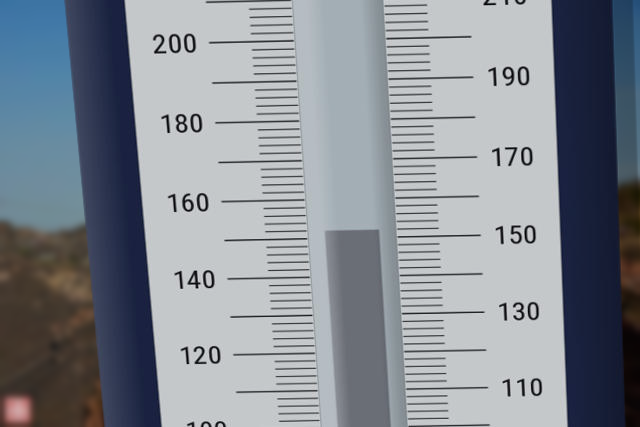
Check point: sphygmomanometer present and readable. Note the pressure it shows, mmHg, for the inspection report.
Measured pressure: 152 mmHg
